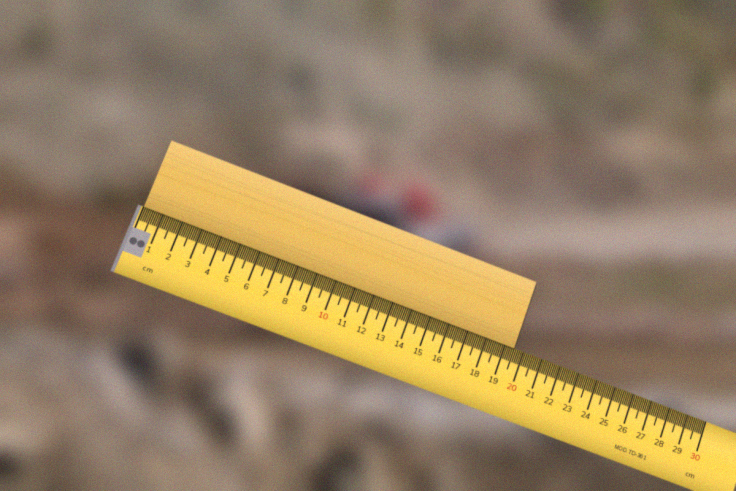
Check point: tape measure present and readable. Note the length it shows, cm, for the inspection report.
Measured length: 19.5 cm
